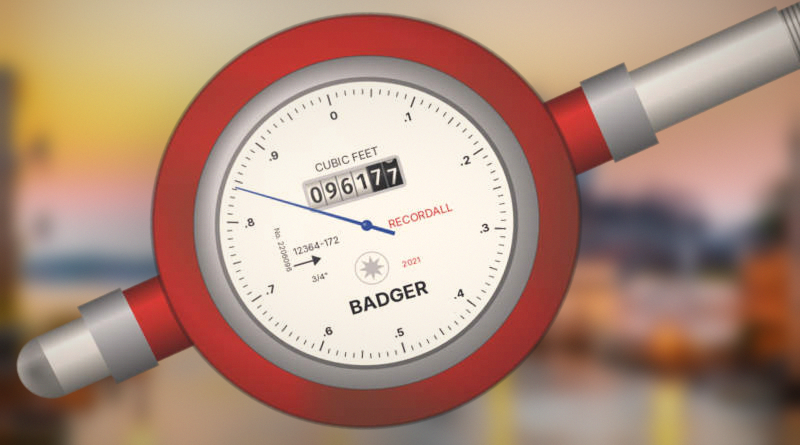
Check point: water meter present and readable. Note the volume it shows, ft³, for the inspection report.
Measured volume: 96176.84 ft³
